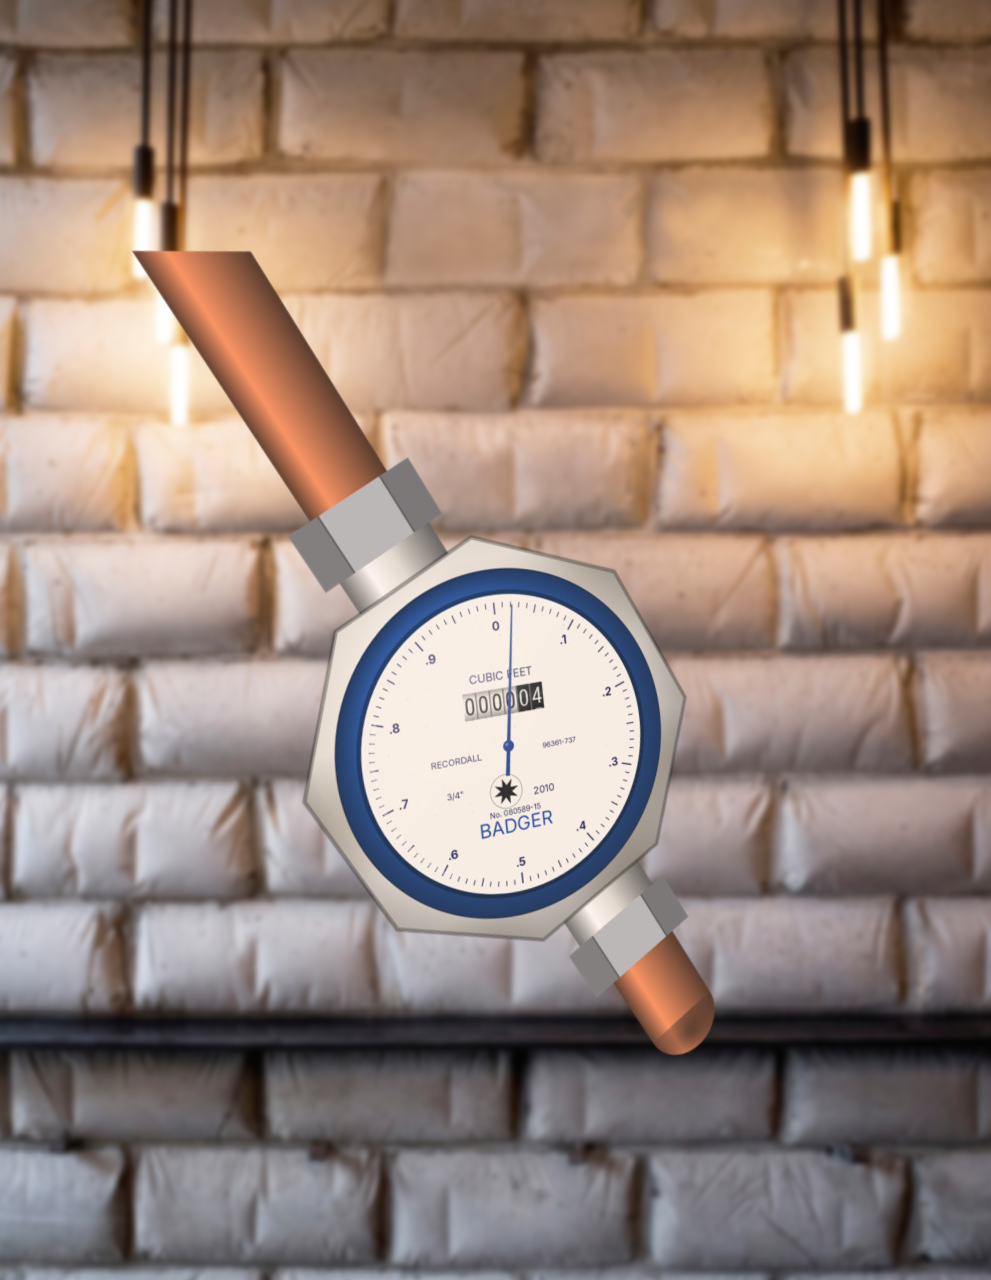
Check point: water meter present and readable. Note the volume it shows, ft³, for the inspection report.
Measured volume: 4.02 ft³
